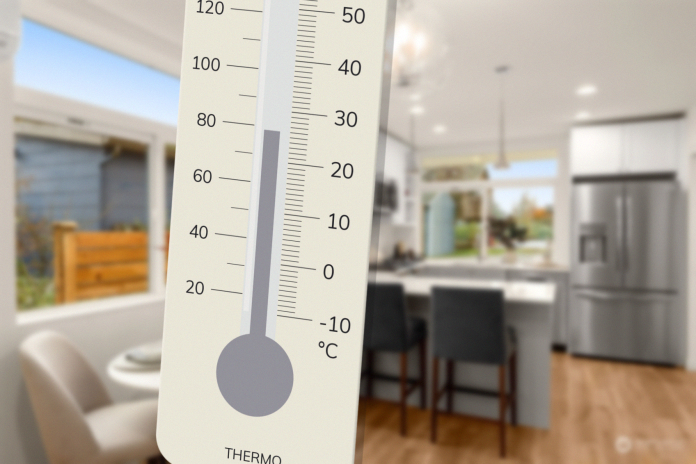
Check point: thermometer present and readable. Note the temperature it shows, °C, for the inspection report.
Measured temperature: 26 °C
